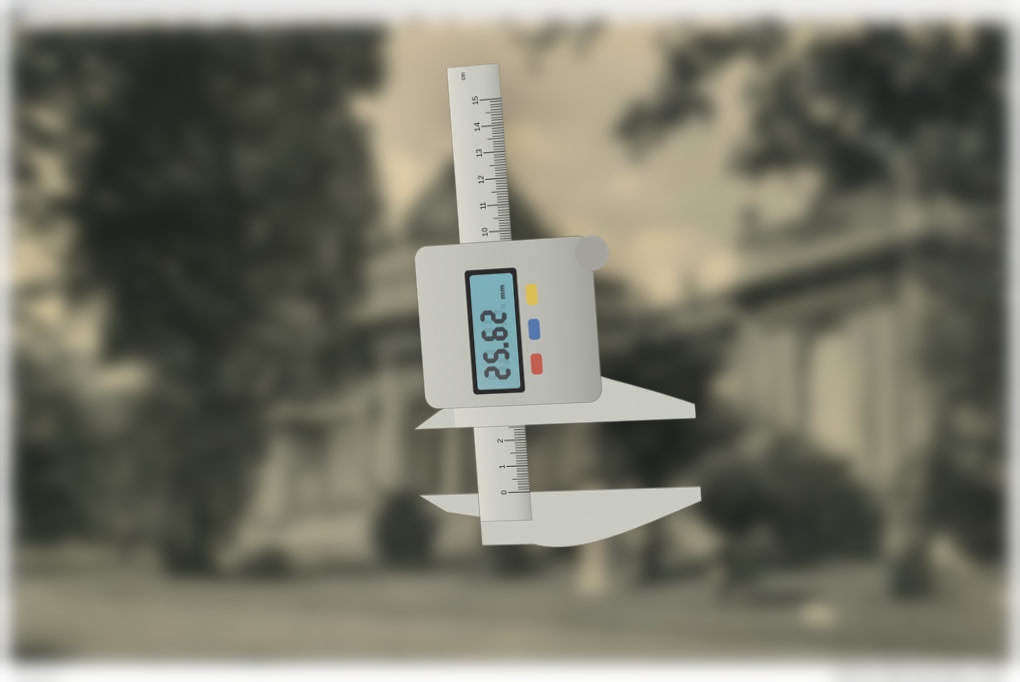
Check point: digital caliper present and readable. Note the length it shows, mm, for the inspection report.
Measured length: 25.62 mm
